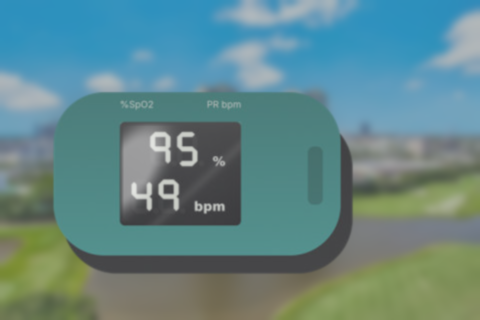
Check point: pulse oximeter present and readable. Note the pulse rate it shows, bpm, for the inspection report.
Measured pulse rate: 49 bpm
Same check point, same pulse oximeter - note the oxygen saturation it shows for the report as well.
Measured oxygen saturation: 95 %
